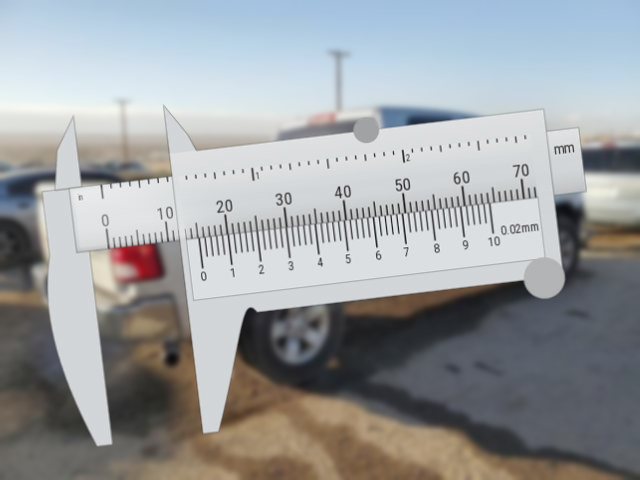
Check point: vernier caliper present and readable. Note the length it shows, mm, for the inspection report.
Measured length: 15.2 mm
